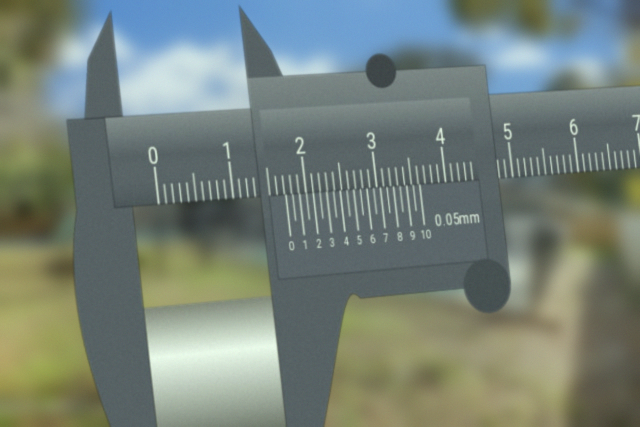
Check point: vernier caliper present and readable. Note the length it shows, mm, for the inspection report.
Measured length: 17.2 mm
